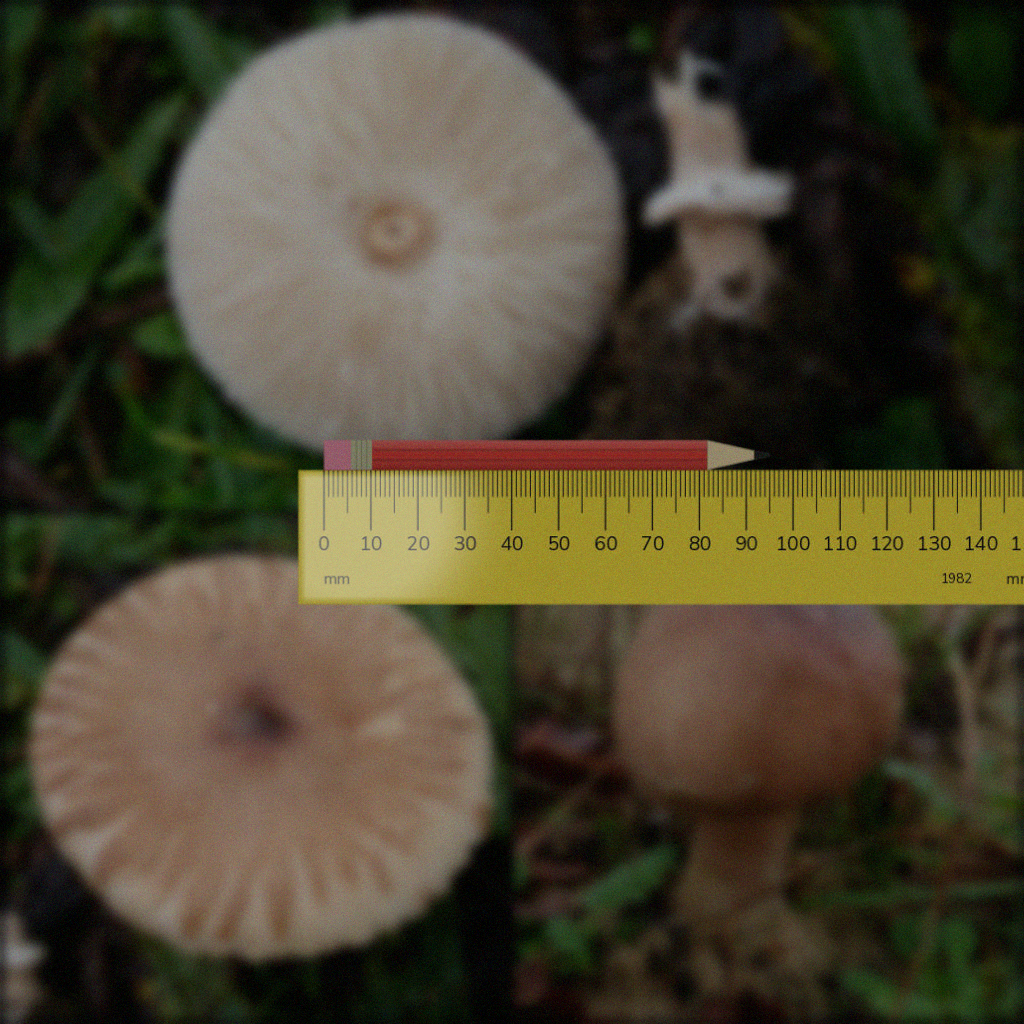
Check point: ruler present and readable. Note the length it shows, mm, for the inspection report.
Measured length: 95 mm
